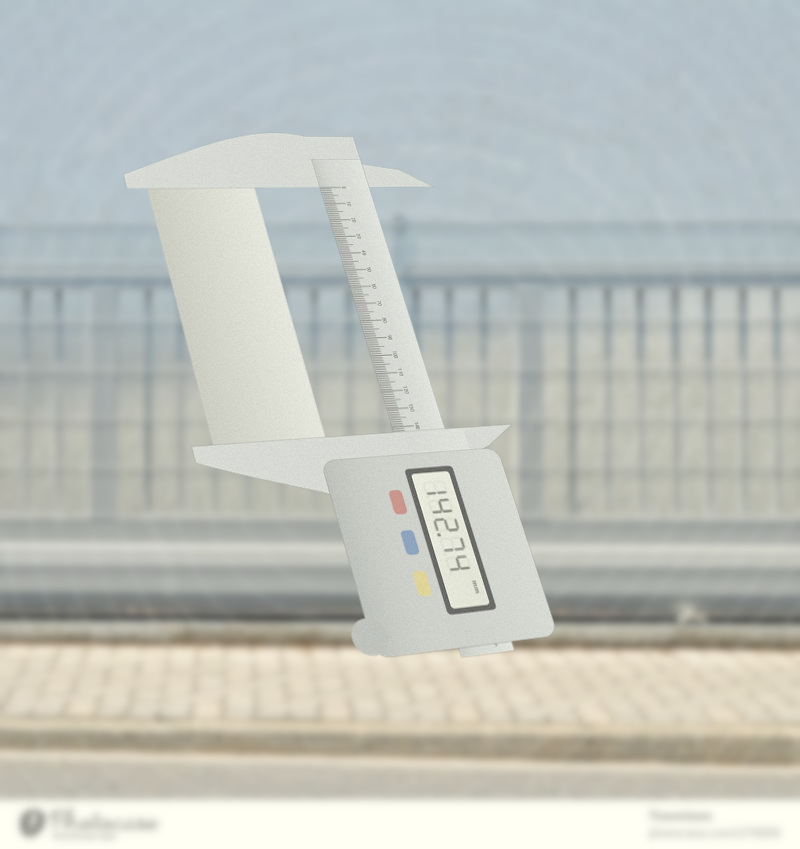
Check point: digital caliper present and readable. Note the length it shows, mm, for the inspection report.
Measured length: 142.74 mm
